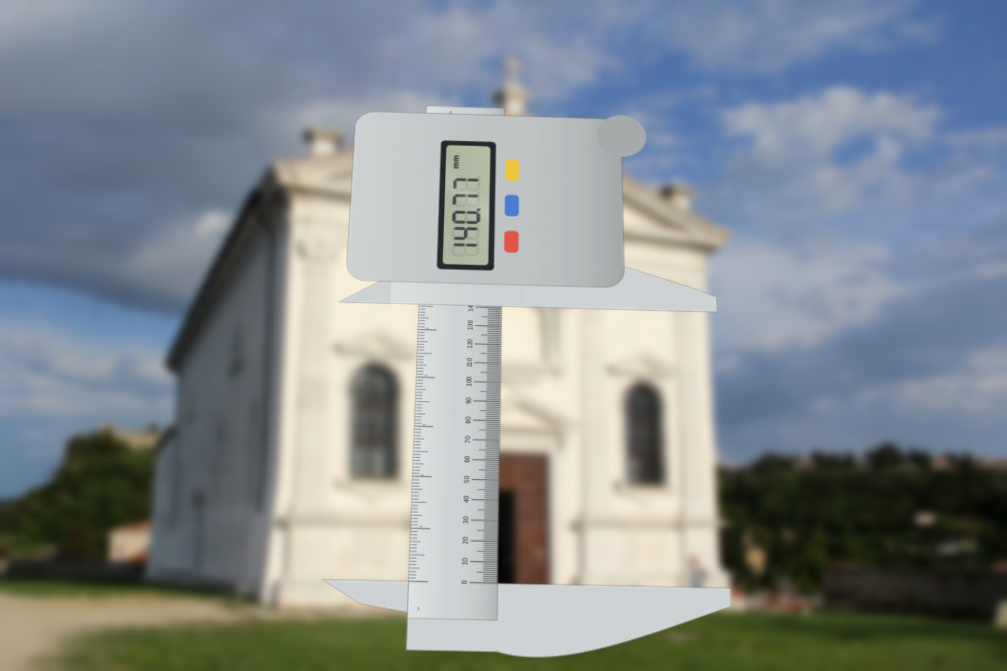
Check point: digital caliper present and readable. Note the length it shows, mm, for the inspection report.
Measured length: 140.77 mm
